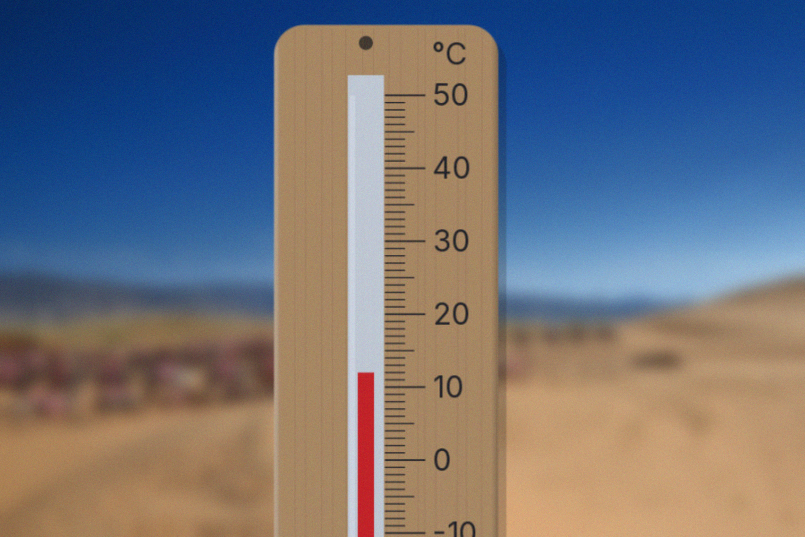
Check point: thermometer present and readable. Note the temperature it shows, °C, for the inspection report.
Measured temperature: 12 °C
